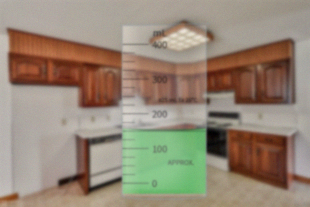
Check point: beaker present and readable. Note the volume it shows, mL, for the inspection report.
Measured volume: 150 mL
